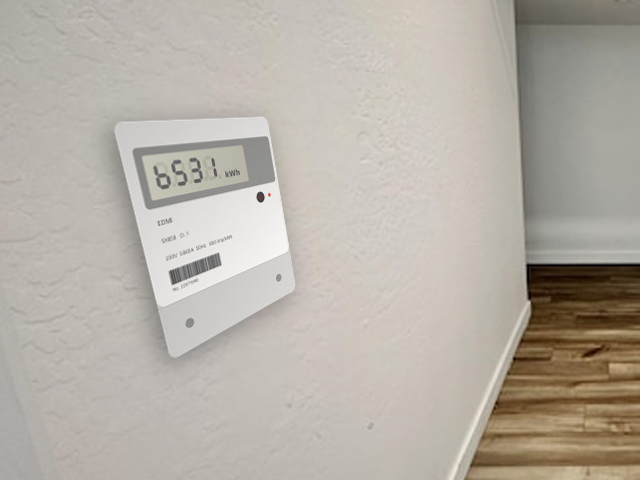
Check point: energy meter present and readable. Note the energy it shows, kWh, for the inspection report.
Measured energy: 6531 kWh
